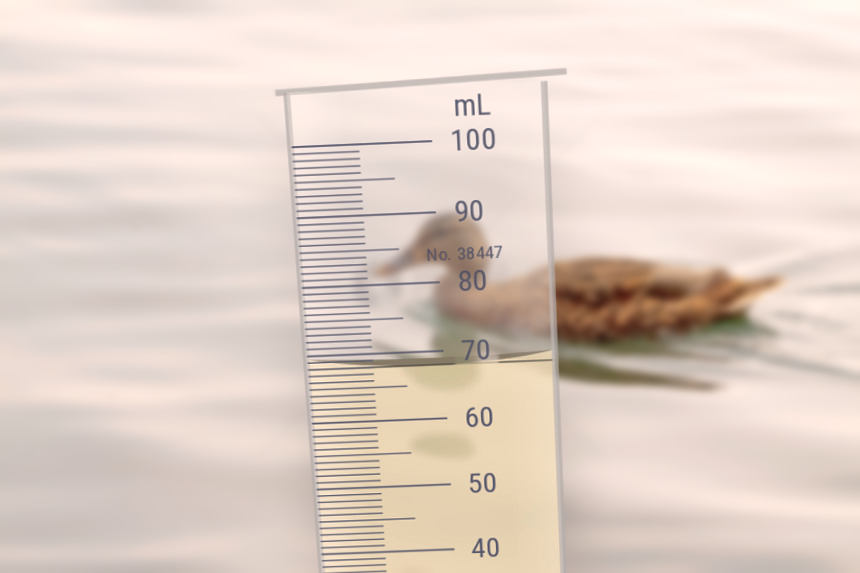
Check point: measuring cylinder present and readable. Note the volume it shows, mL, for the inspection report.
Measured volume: 68 mL
